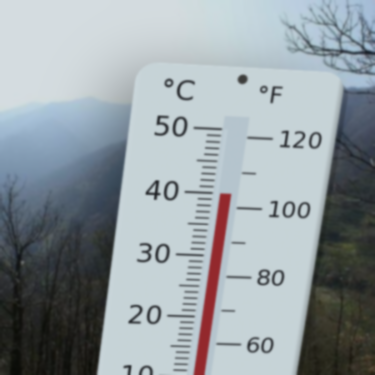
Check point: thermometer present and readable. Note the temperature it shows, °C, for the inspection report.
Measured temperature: 40 °C
